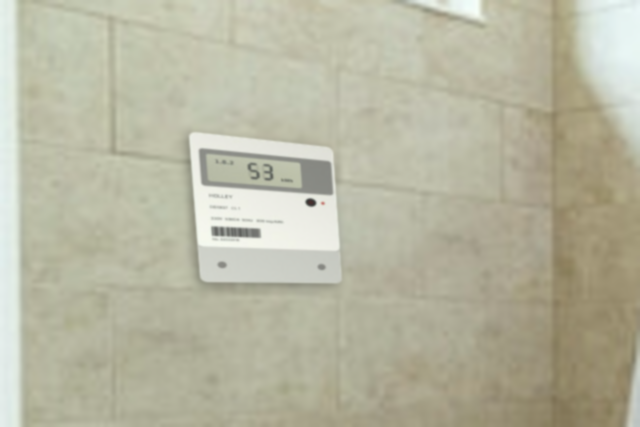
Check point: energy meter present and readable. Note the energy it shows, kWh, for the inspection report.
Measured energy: 53 kWh
